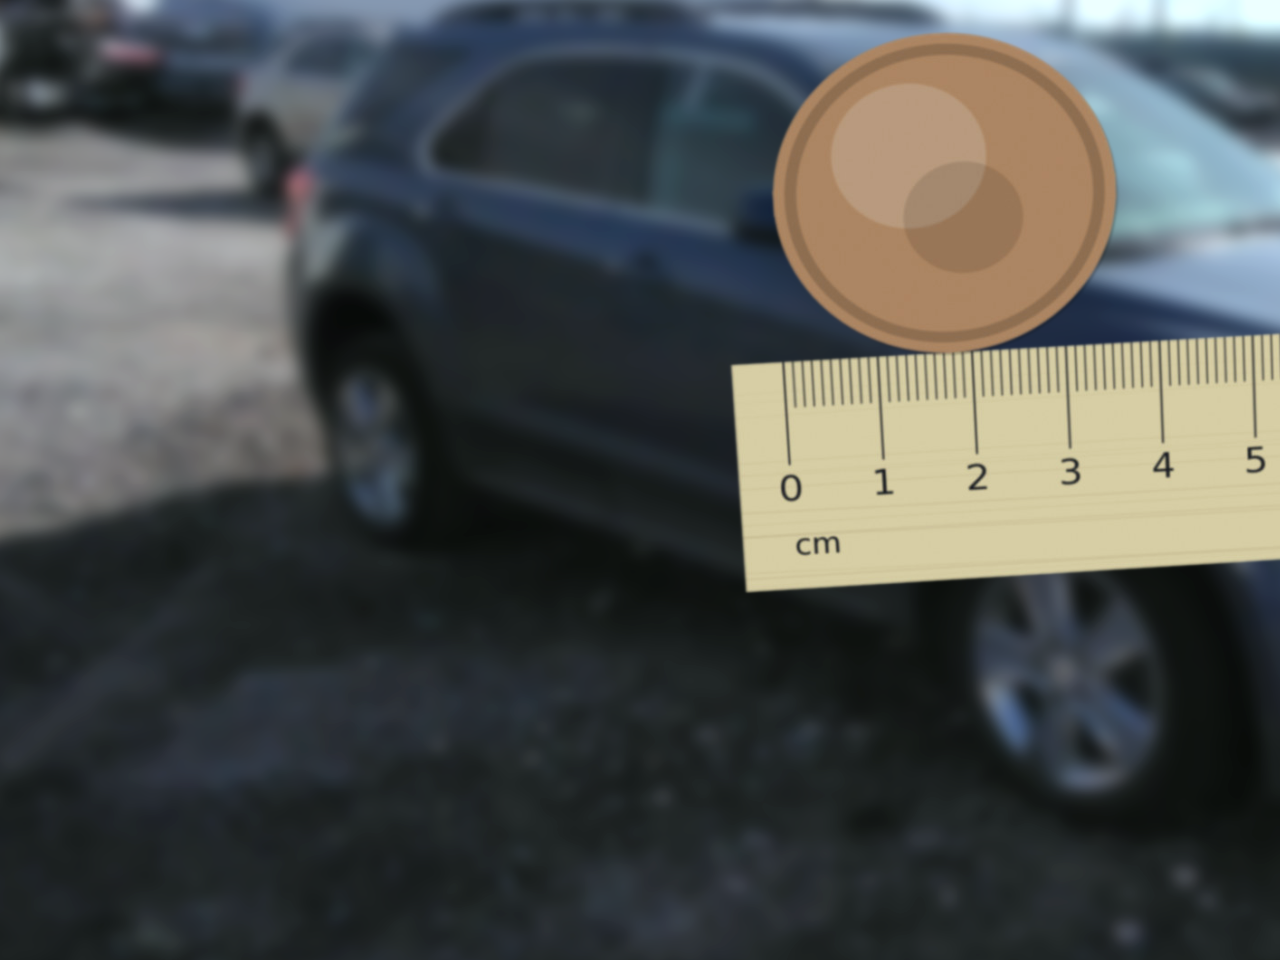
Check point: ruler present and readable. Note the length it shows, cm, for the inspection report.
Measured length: 3.6 cm
